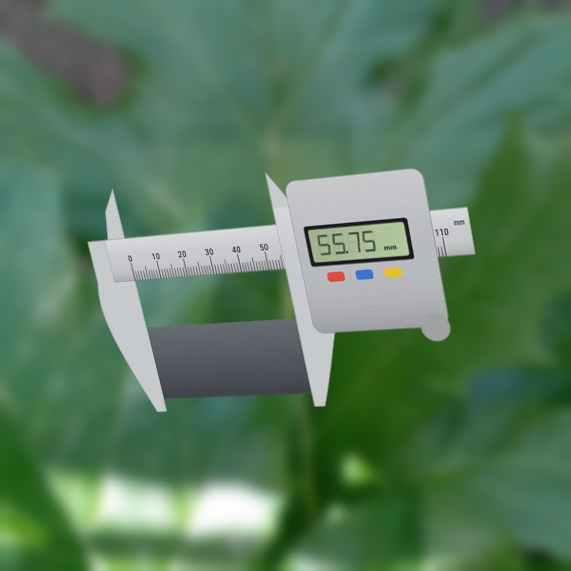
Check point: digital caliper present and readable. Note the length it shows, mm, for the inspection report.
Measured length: 55.75 mm
